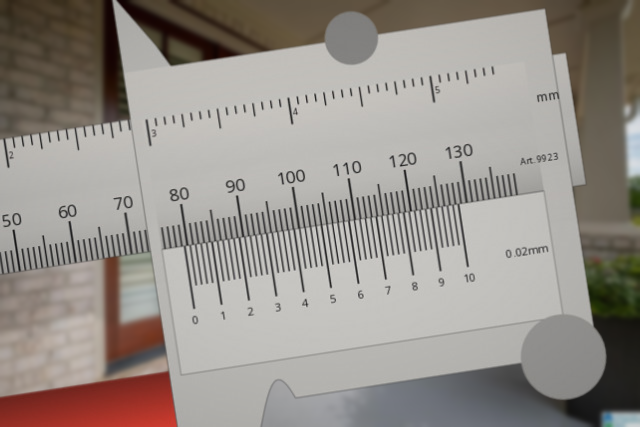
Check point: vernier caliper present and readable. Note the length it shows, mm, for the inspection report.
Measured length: 79.5 mm
